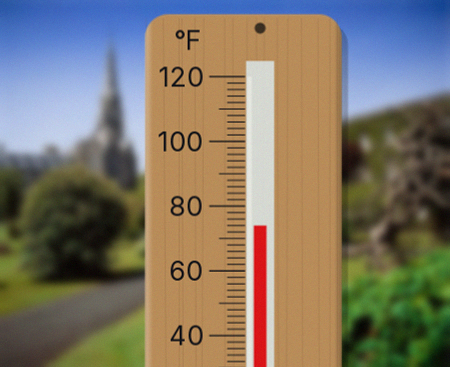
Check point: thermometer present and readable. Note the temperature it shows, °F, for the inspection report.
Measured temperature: 74 °F
